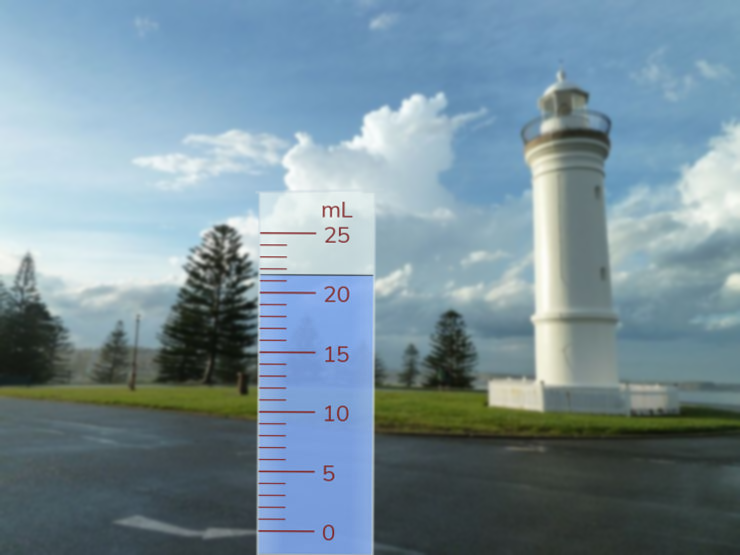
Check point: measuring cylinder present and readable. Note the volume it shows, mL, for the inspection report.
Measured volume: 21.5 mL
